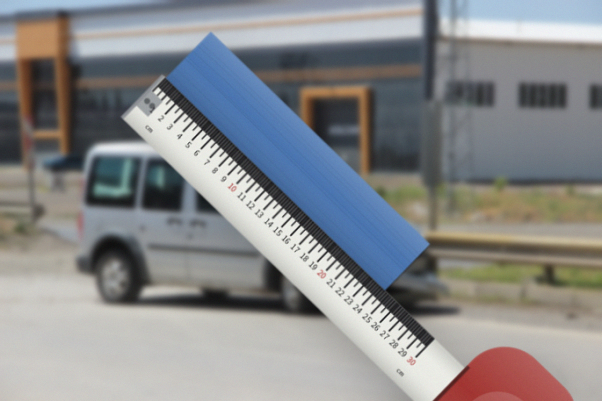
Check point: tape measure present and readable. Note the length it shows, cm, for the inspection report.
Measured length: 24.5 cm
